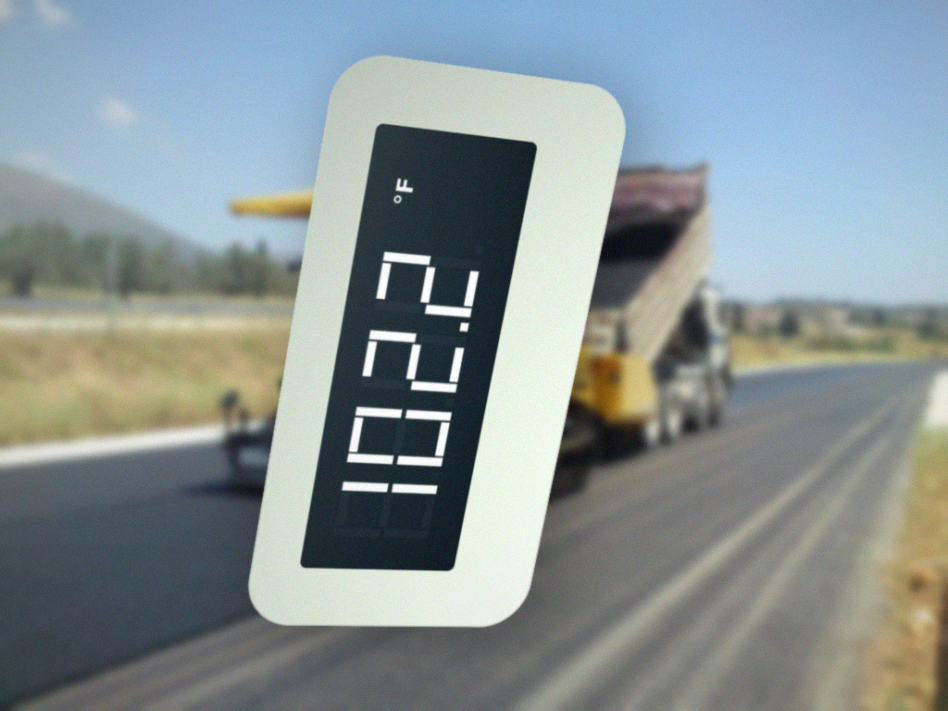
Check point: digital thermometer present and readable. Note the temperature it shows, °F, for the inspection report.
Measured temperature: 102.2 °F
